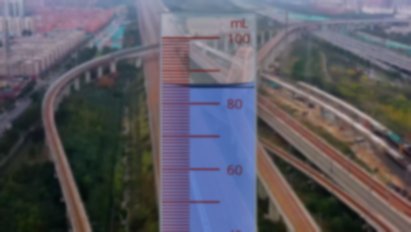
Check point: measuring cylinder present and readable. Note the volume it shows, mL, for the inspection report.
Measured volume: 85 mL
